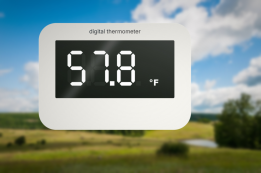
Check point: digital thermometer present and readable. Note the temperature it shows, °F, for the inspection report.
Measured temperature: 57.8 °F
